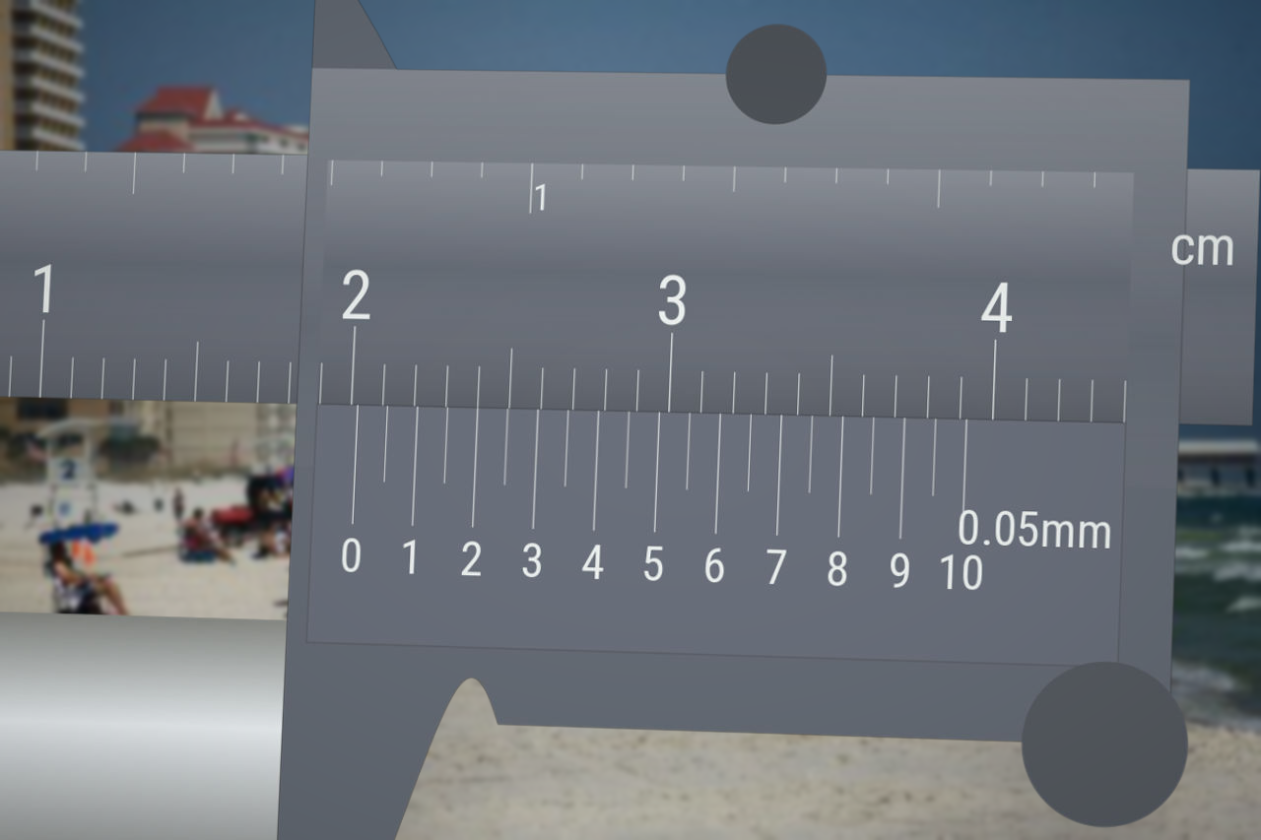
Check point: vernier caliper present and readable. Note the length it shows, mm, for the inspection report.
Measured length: 20.20 mm
